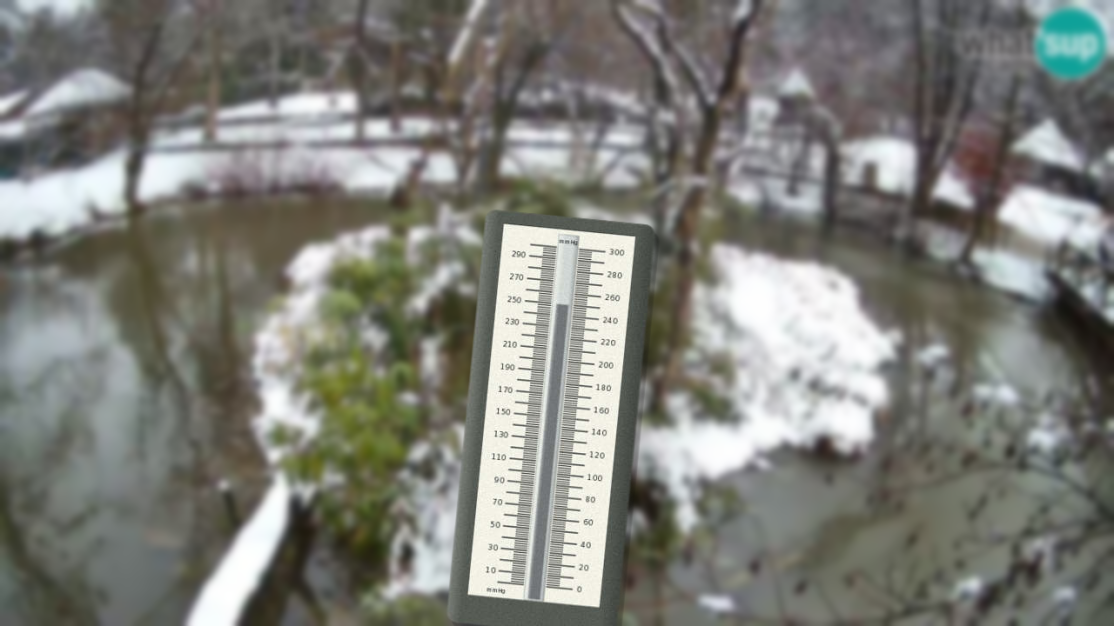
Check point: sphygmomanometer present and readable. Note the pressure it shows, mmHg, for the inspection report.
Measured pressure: 250 mmHg
